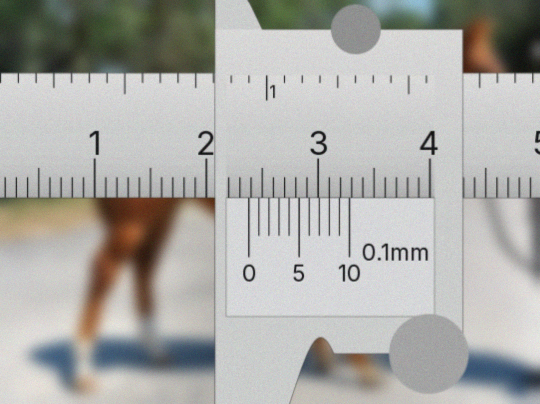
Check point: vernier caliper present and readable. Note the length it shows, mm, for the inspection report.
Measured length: 23.8 mm
